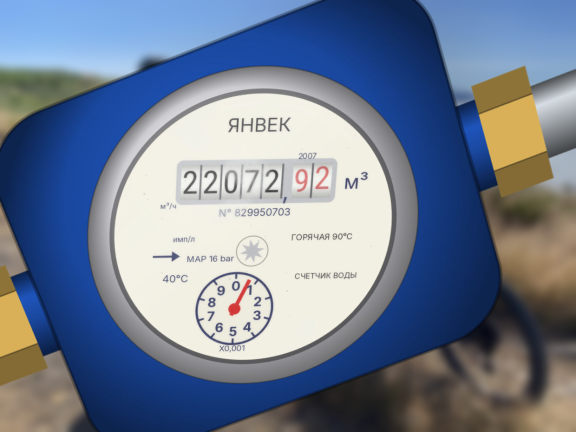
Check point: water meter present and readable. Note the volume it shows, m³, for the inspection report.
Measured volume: 22072.920 m³
